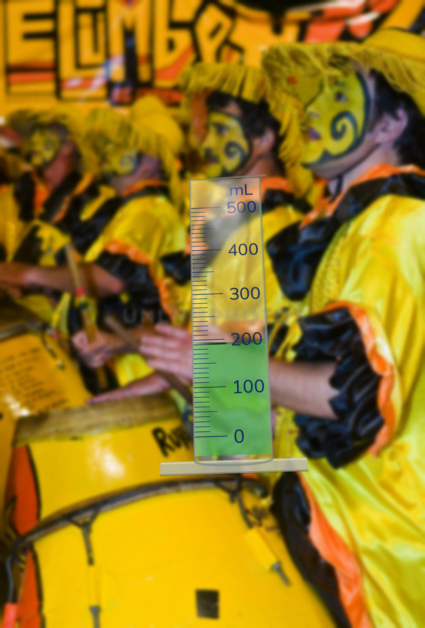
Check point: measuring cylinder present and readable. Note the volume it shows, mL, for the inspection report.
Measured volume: 190 mL
